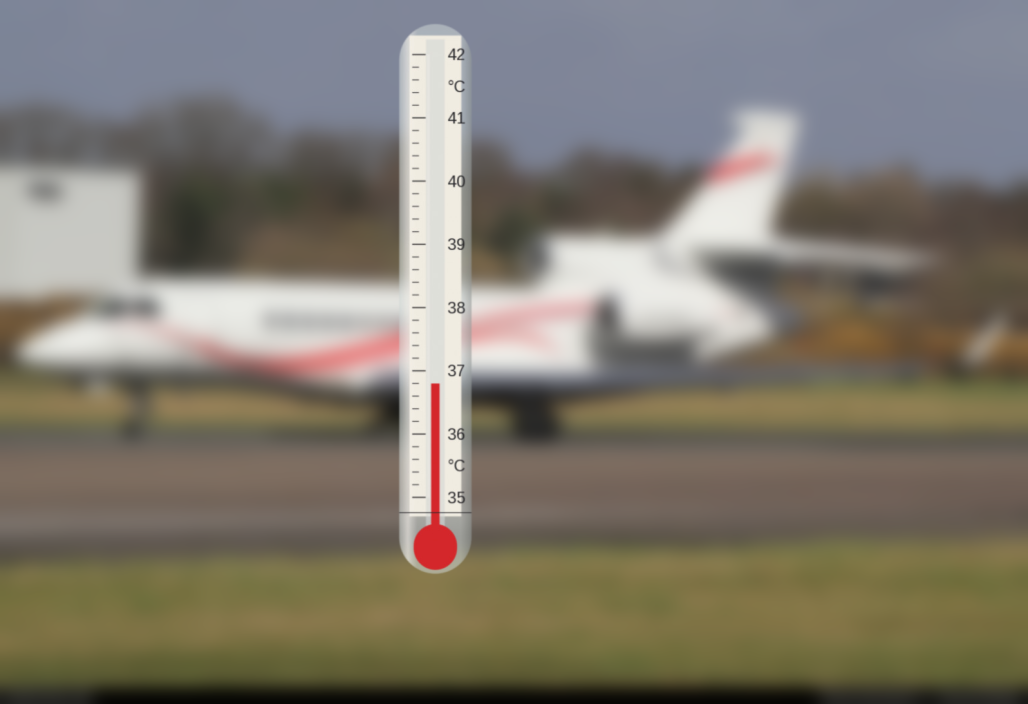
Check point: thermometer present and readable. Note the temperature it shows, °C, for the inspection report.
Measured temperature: 36.8 °C
